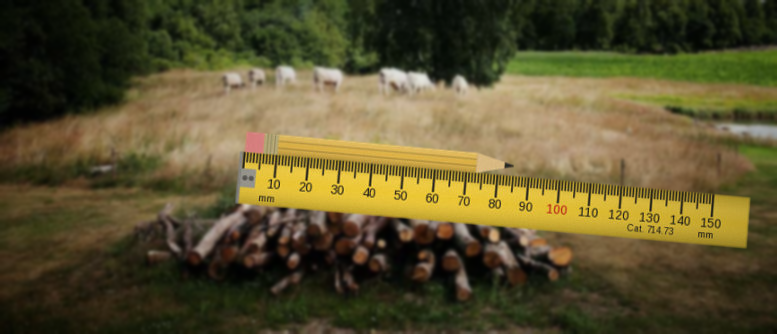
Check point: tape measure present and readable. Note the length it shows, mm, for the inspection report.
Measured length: 85 mm
